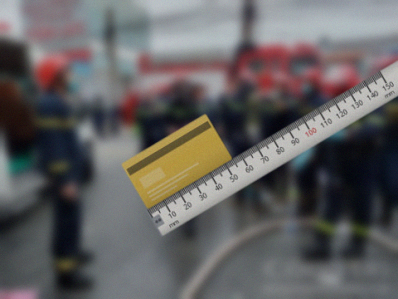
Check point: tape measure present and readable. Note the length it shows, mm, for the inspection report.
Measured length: 55 mm
